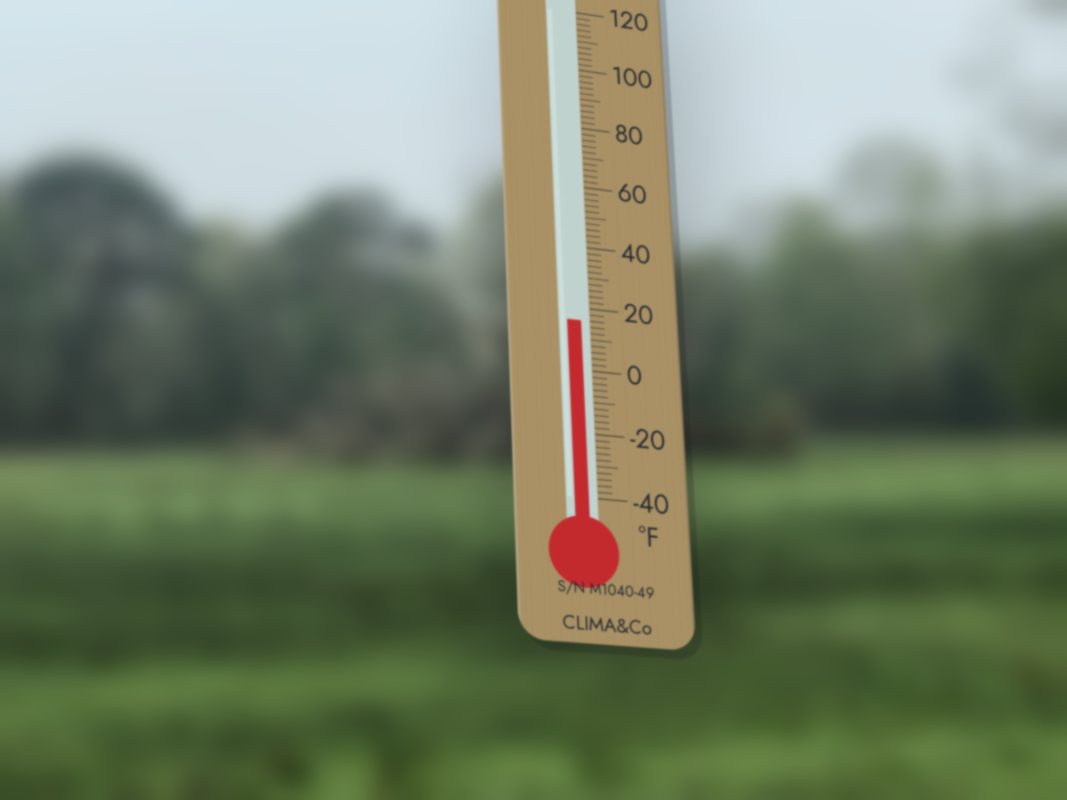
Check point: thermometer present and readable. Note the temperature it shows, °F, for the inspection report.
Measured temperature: 16 °F
